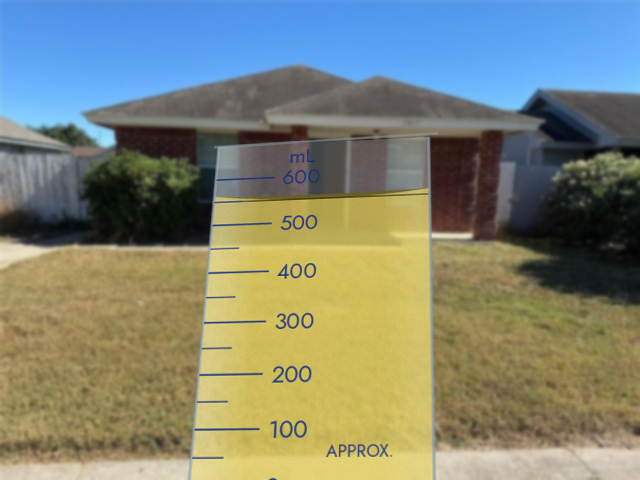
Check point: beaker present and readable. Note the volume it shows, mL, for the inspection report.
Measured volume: 550 mL
